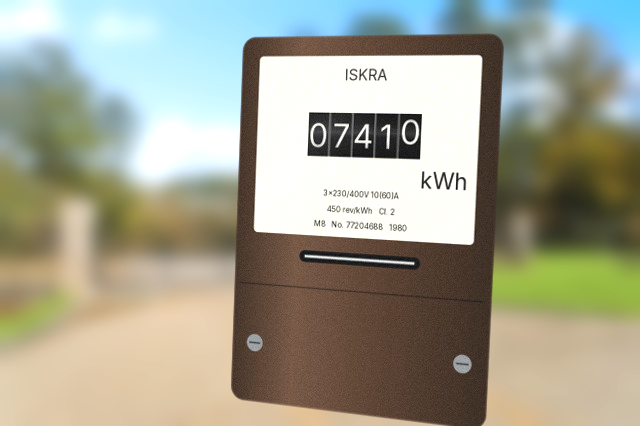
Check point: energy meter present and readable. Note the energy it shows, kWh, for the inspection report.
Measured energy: 7410 kWh
